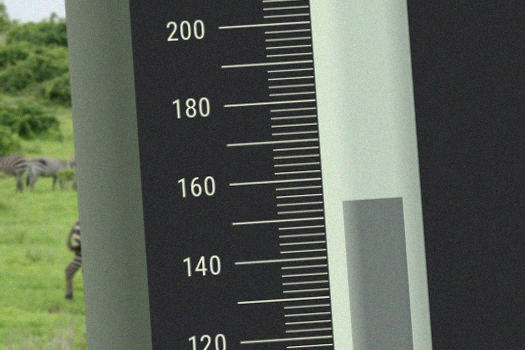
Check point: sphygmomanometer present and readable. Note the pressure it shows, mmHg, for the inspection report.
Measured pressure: 154 mmHg
